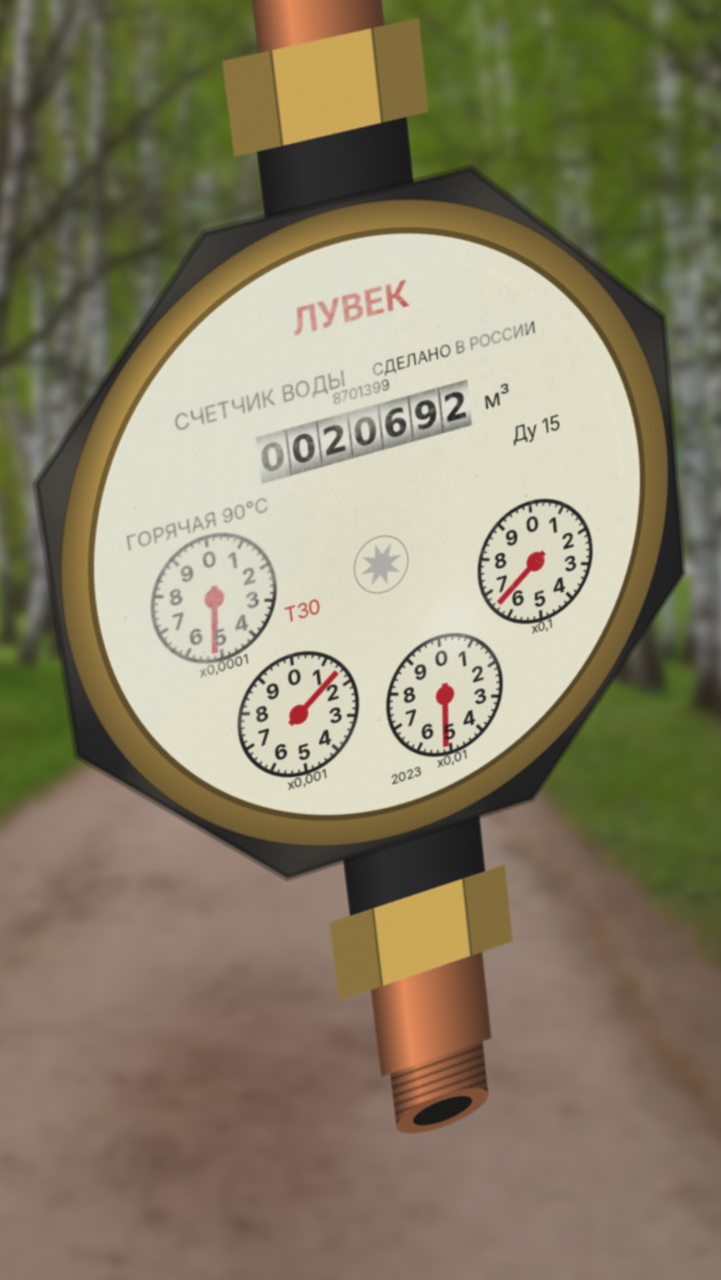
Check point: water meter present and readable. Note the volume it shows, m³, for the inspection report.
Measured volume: 20692.6515 m³
